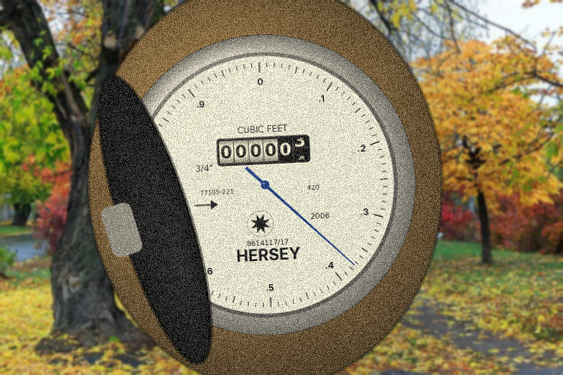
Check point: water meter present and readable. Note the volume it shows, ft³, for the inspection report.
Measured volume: 3.37 ft³
